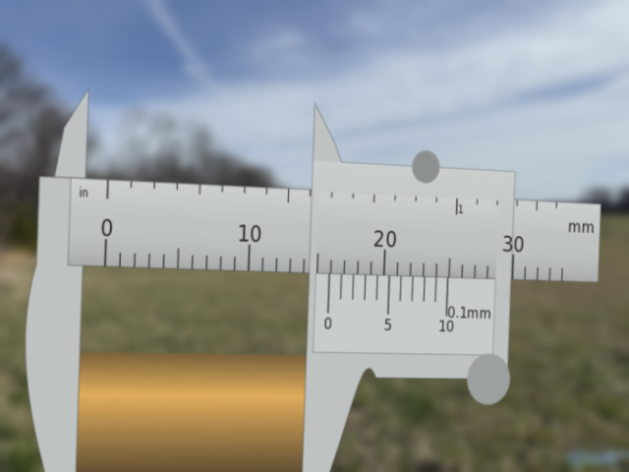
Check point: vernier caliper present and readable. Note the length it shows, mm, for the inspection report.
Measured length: 15.9 mm
